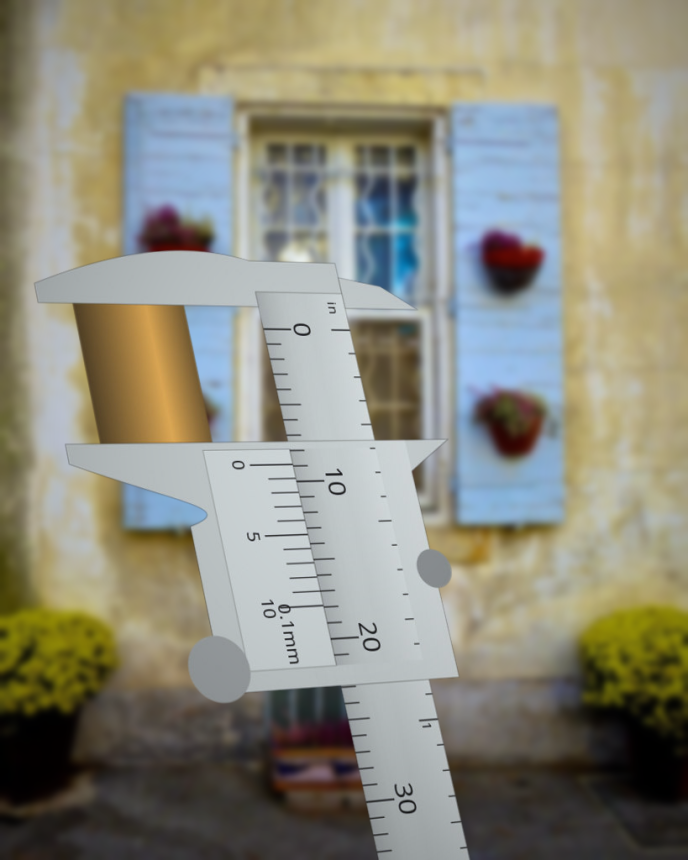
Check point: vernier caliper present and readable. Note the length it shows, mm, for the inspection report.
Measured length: 8.9 mm
